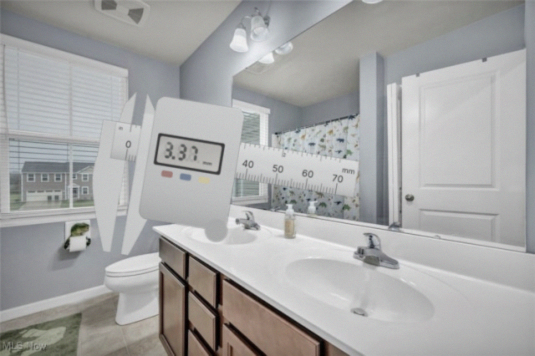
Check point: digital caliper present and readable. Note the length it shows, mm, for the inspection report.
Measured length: 3.37 mm
